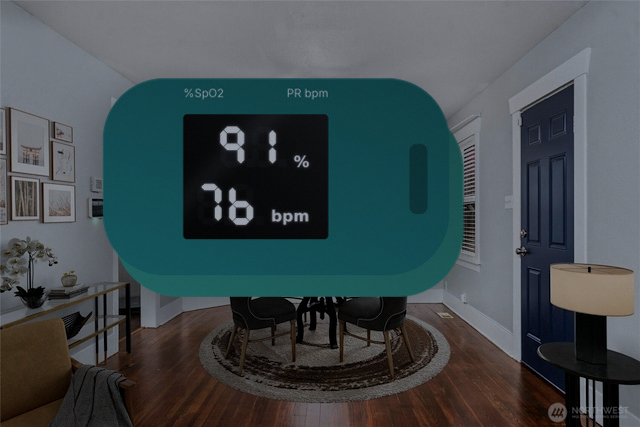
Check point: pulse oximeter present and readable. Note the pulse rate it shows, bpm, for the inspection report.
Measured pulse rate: 76 bpm
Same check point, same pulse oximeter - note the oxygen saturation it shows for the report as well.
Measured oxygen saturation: 91 %
